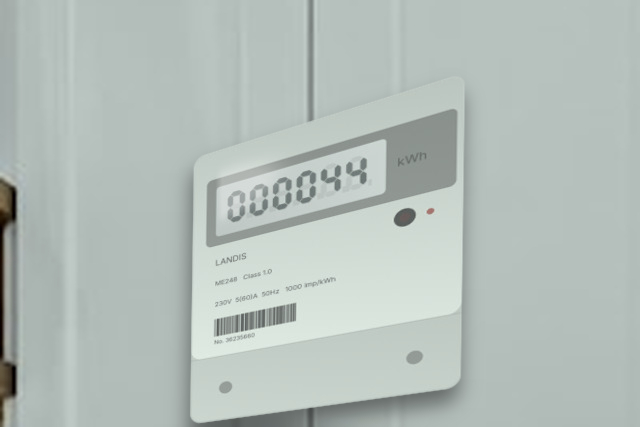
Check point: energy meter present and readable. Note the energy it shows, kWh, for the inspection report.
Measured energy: 44 kWh
